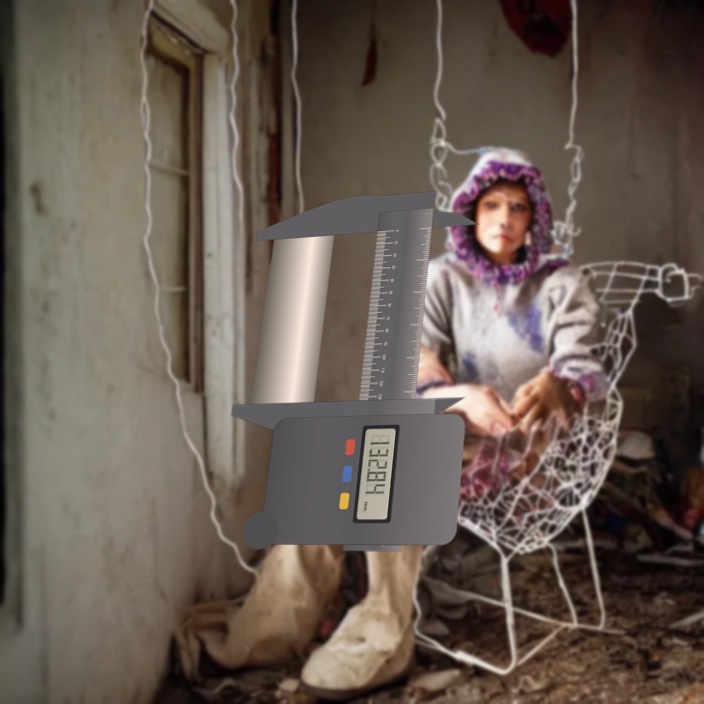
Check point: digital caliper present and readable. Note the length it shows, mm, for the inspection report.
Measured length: 132.84 mm
